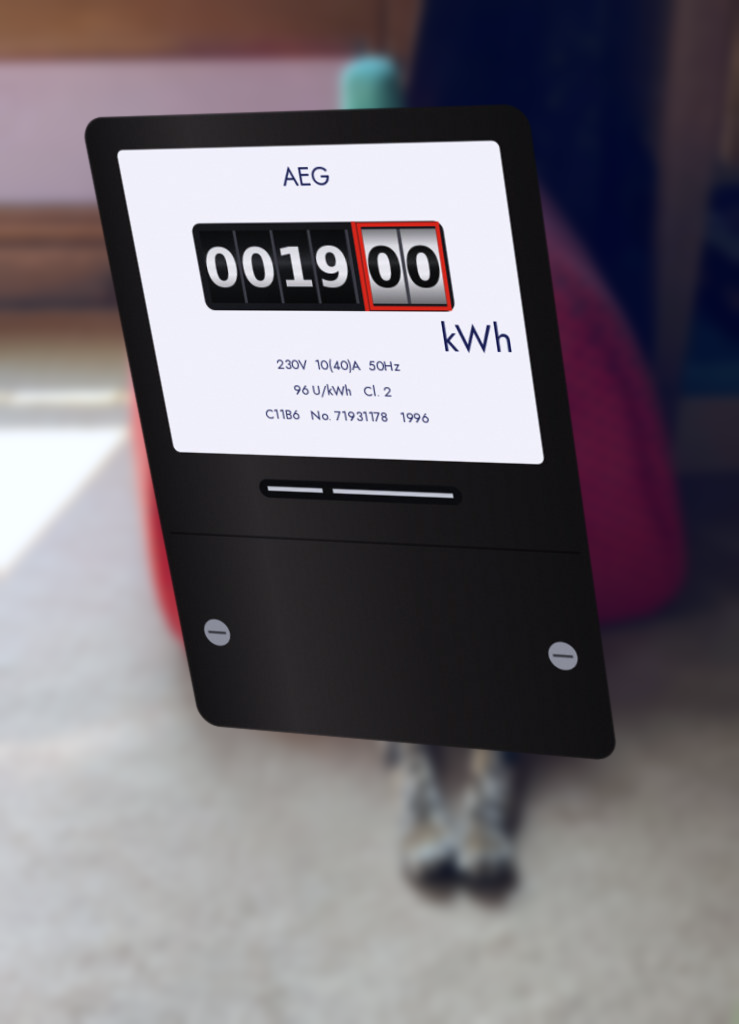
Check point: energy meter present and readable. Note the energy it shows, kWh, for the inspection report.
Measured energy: 19.00 kWh
